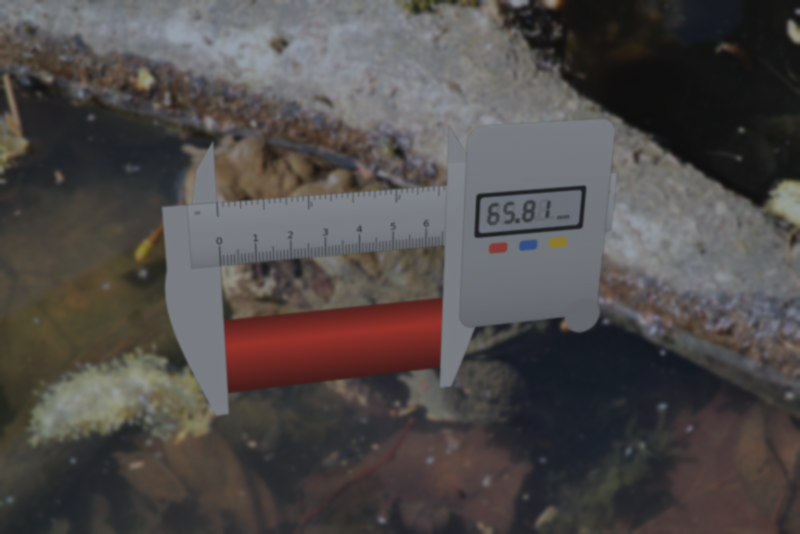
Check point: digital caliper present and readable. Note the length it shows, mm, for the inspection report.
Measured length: 65.81 mm
